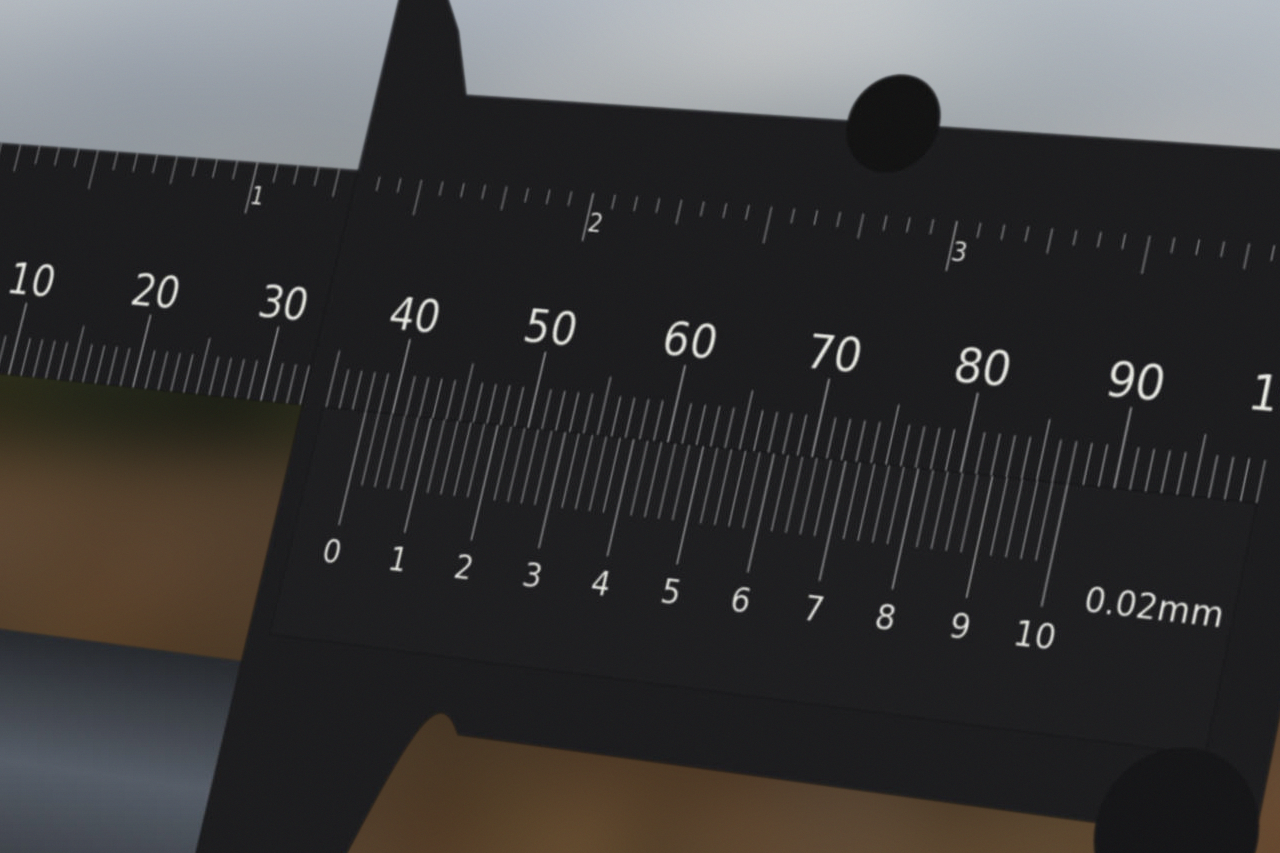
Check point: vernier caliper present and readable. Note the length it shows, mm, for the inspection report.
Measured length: 38.0 mm
